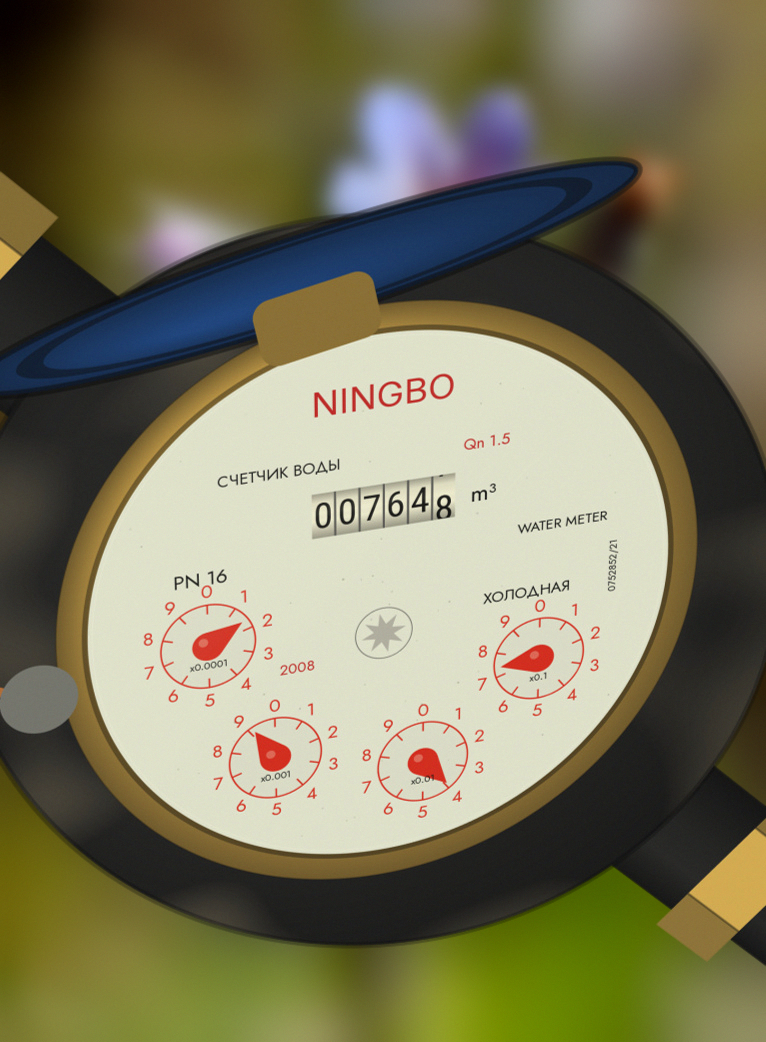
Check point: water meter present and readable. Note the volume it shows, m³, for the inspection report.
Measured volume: 7647.7391 m³
